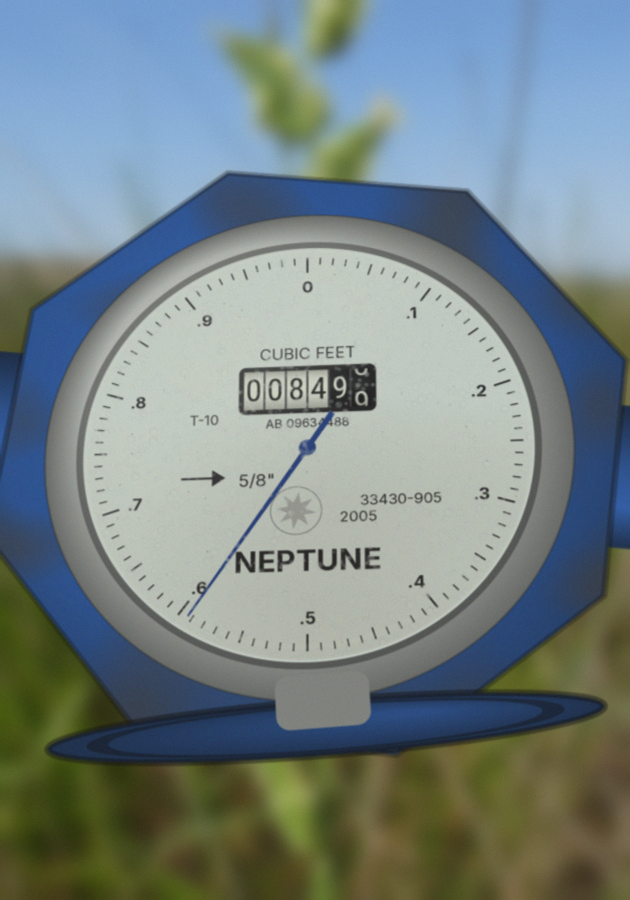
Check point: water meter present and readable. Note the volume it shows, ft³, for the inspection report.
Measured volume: 8498.59 ft³
